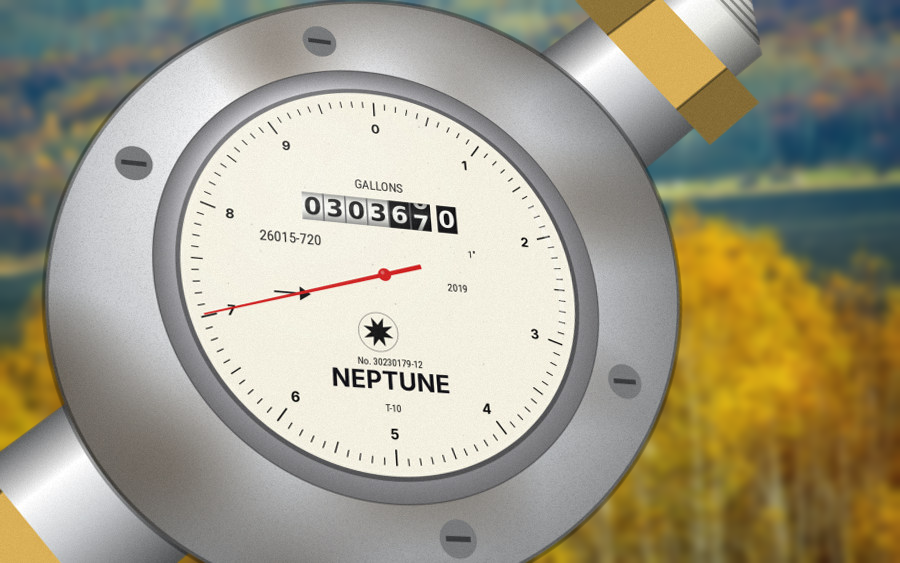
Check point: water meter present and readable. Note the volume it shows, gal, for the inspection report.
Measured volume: 303667.0 gal
